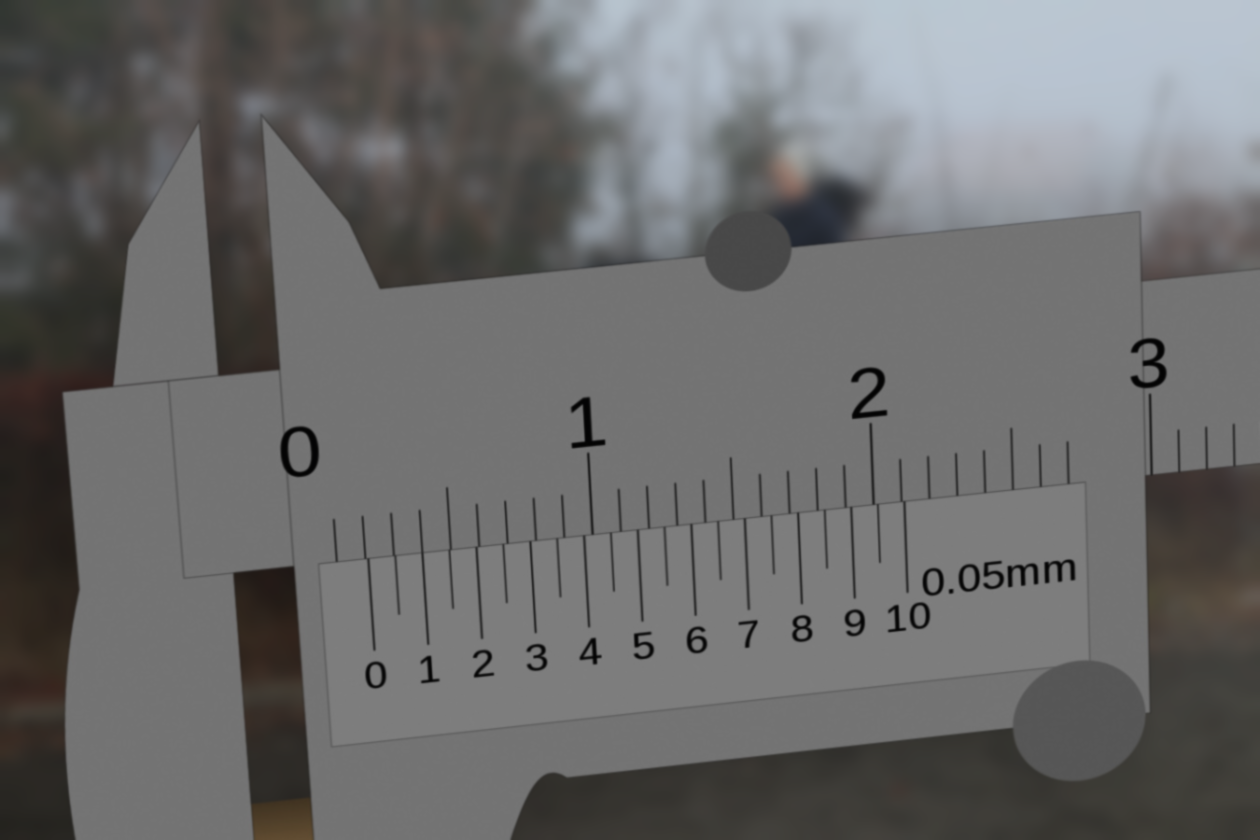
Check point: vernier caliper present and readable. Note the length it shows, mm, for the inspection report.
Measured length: 2.10 mm
